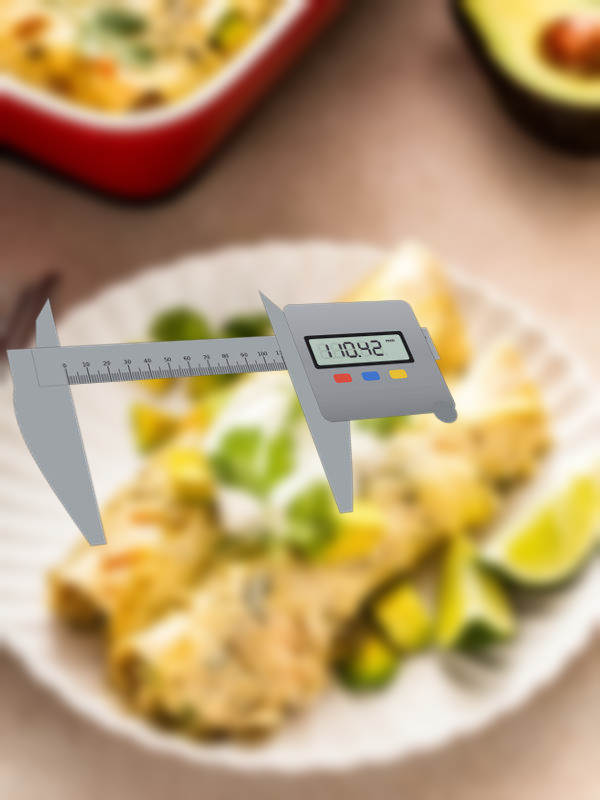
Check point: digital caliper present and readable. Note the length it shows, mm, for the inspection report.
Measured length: 110.42 mm
